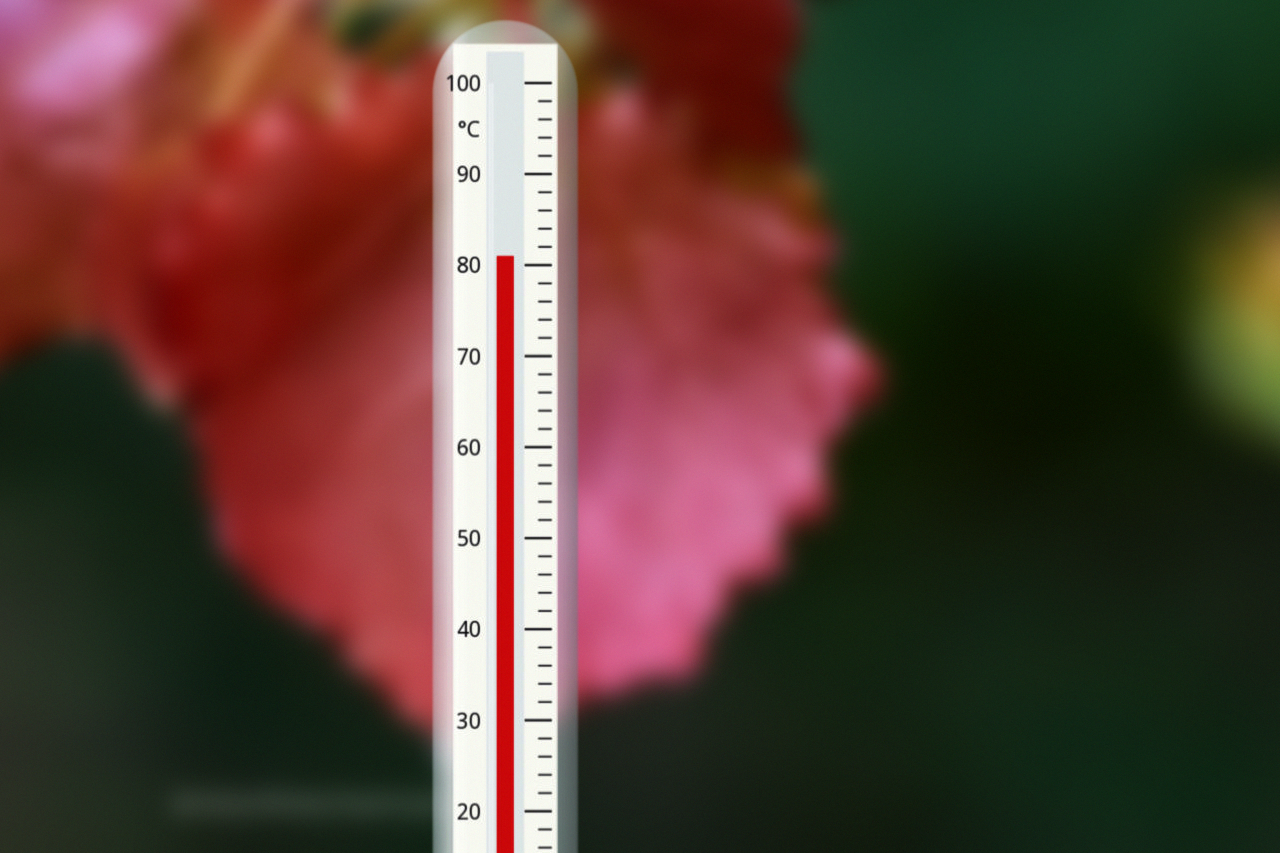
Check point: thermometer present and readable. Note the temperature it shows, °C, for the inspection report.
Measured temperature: 81 °C
